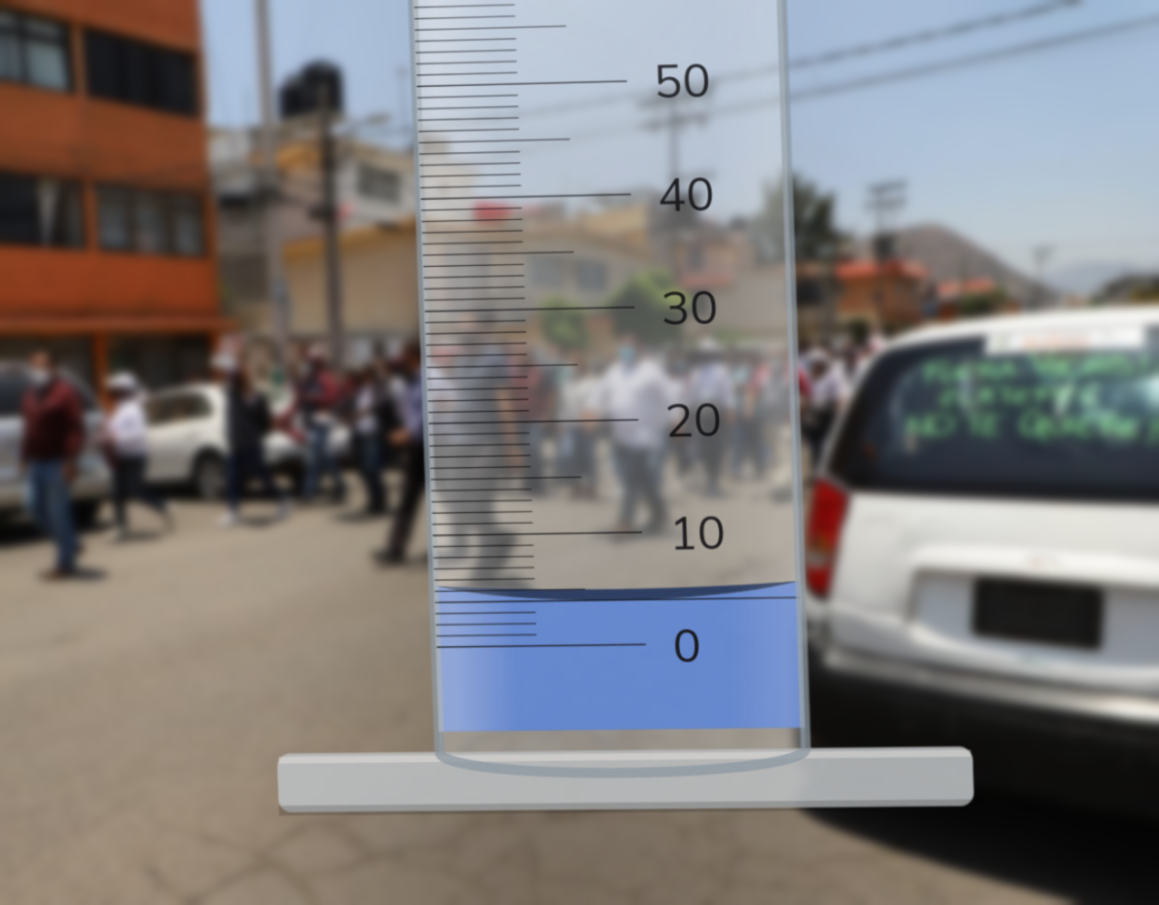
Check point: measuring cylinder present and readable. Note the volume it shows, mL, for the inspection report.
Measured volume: 4 mL
